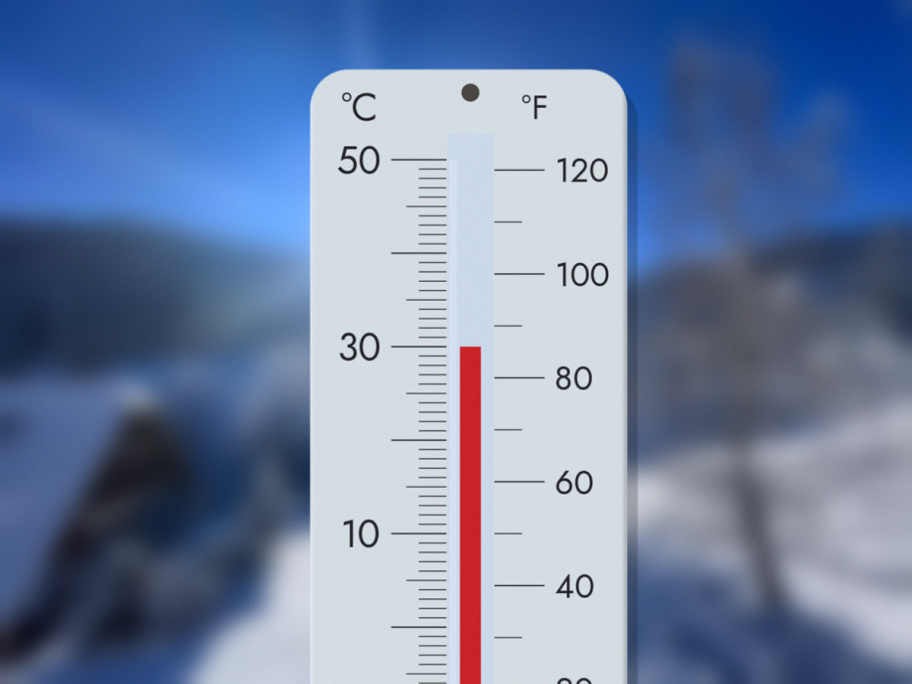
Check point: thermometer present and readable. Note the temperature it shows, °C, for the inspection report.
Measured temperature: 30 °C
